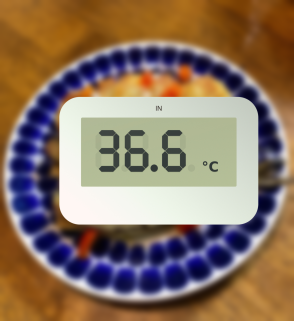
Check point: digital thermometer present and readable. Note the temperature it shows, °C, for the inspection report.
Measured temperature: 36.6 °C
